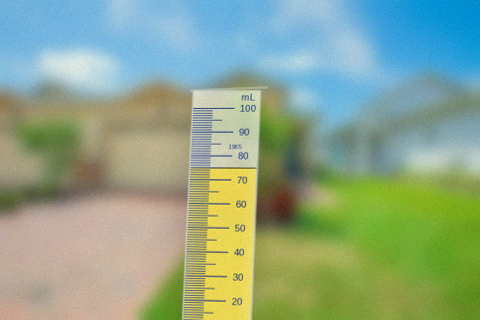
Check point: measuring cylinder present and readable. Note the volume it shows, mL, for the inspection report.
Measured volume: 75 mL
